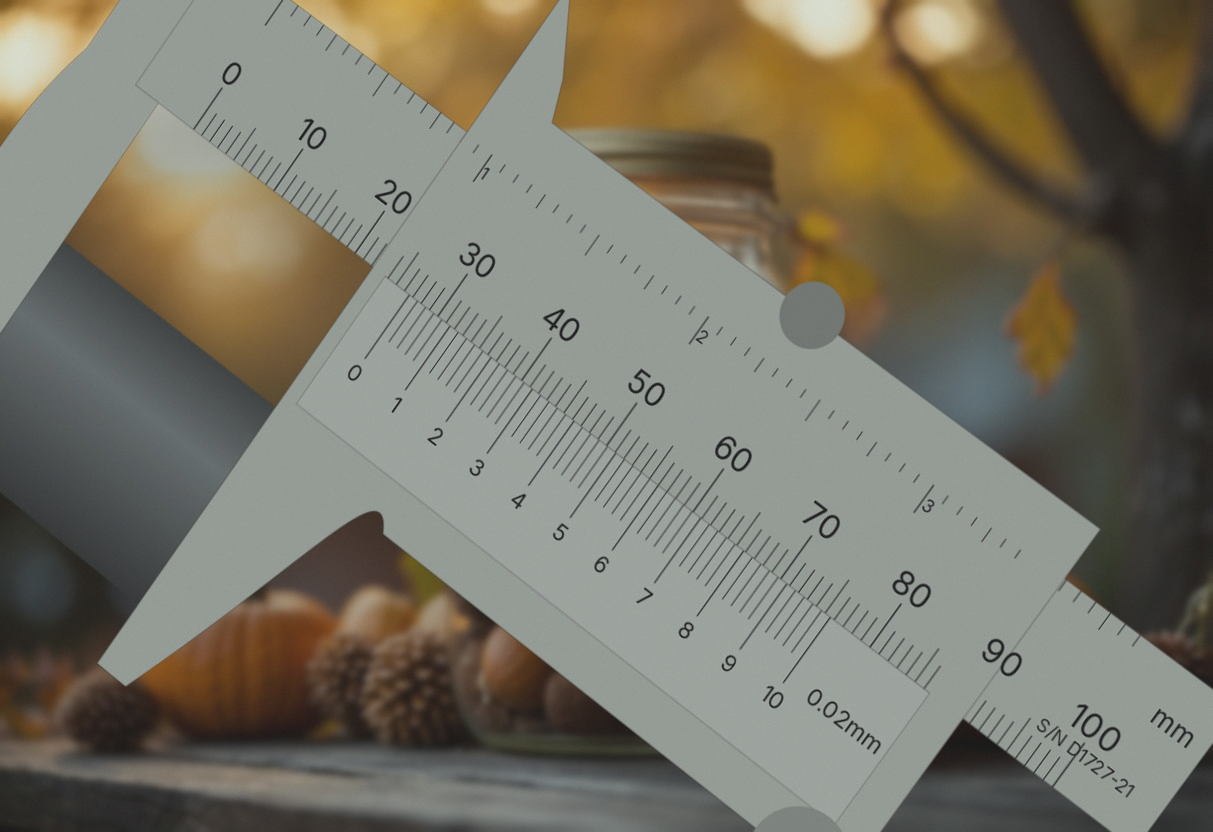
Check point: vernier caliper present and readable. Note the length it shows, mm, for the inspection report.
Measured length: 26.6 mm
